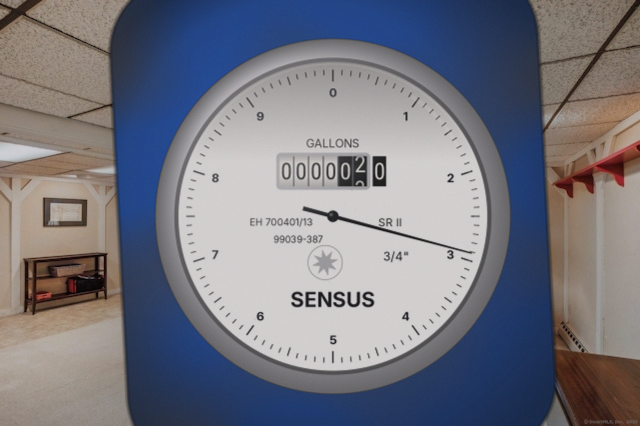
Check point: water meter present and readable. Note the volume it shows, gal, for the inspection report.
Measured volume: 22.9 gal
